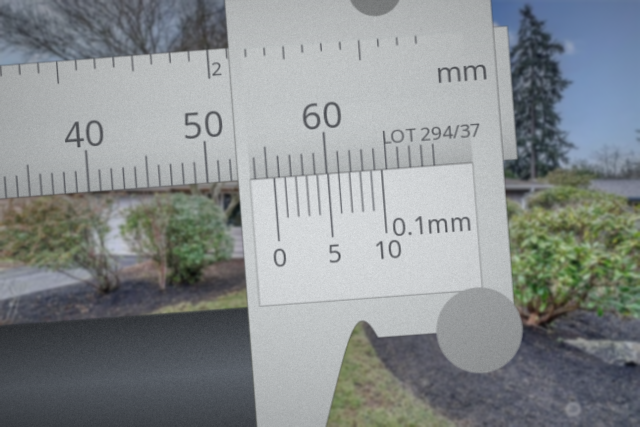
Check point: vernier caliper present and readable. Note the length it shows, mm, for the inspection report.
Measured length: 55.6 mm
